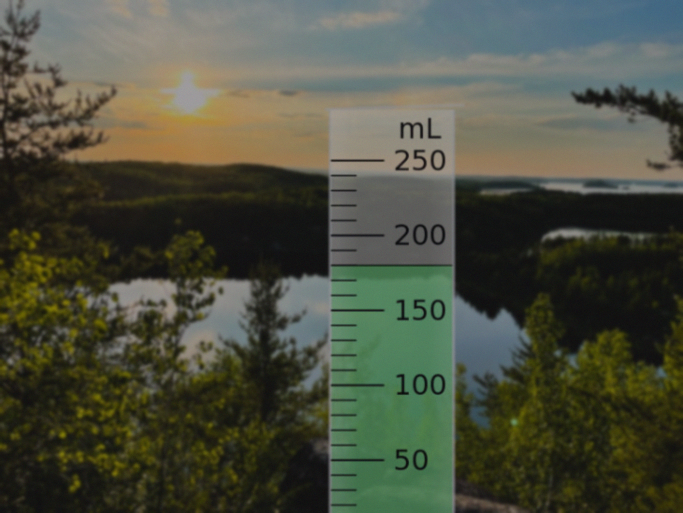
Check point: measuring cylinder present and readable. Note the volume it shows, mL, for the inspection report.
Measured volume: 180 mL
